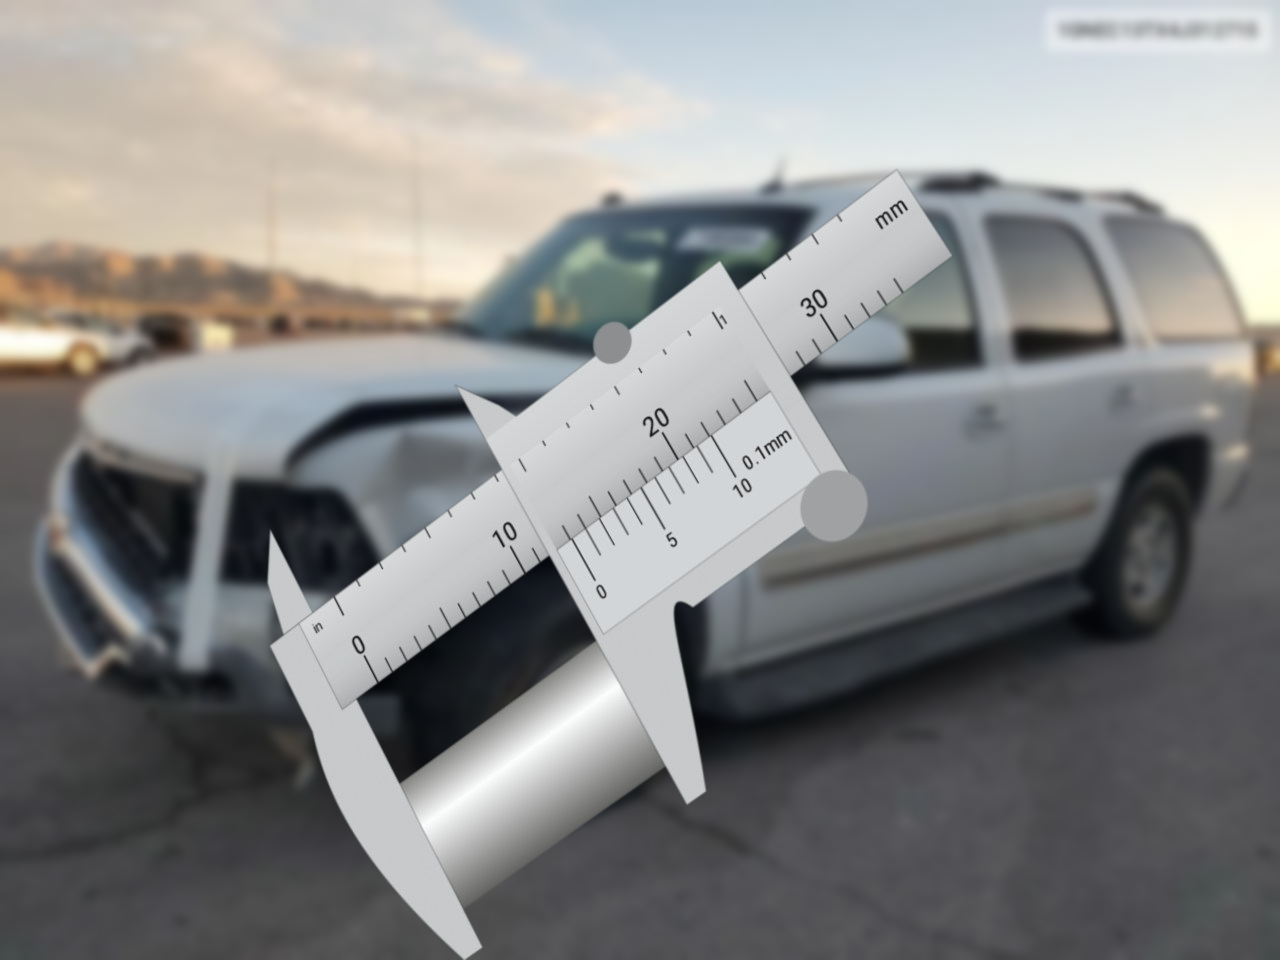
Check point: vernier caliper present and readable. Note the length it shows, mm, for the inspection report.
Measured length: 13.1 mm
